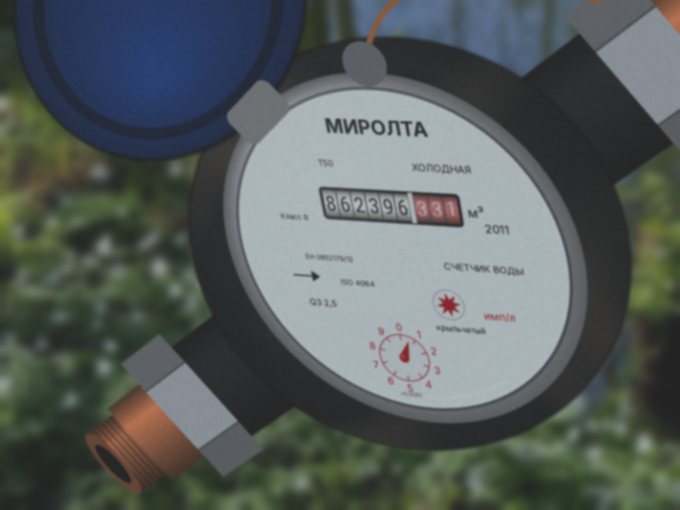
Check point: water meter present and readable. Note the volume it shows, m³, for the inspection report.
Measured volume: 862396.3310 m³
